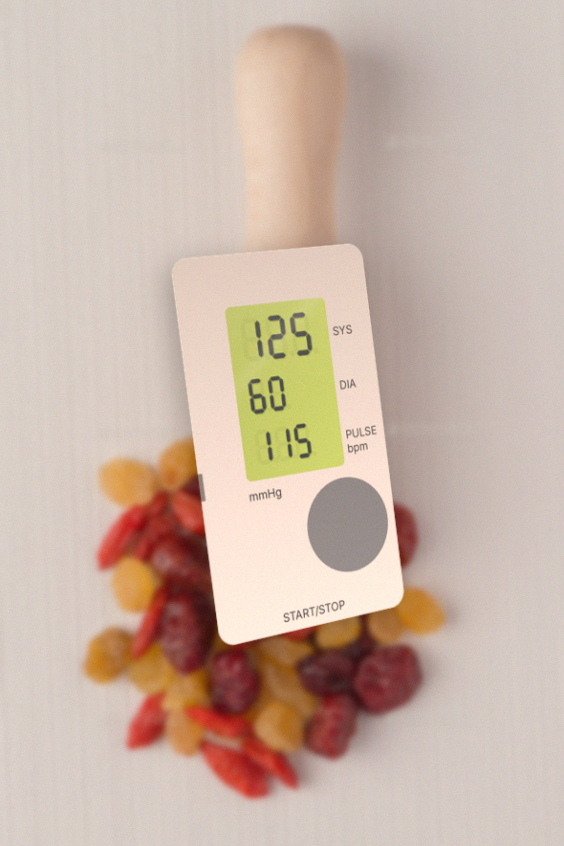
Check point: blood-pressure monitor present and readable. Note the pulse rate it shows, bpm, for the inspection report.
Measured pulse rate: 115 bpm
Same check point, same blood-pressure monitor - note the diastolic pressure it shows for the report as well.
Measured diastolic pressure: 60 mmHg
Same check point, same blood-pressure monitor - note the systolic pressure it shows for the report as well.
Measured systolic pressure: 125 mmHg
